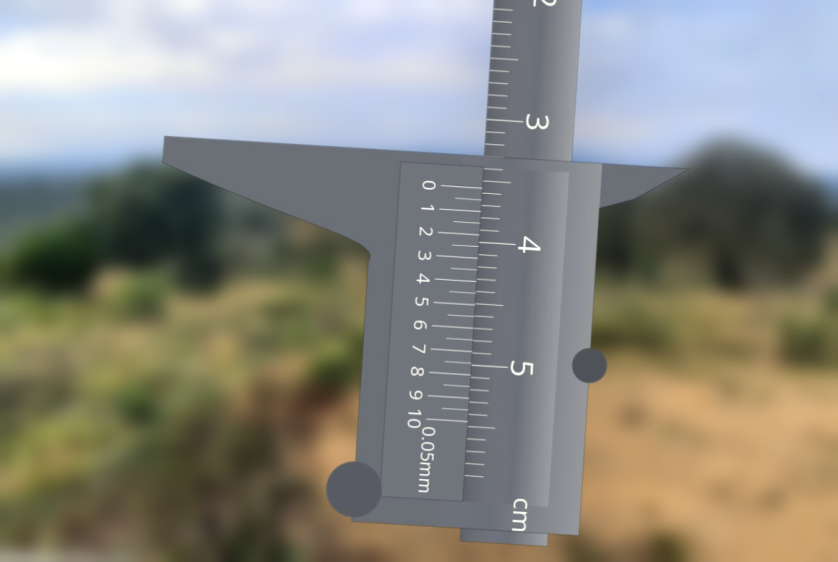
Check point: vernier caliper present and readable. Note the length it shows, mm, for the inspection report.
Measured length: 35.6 mm
